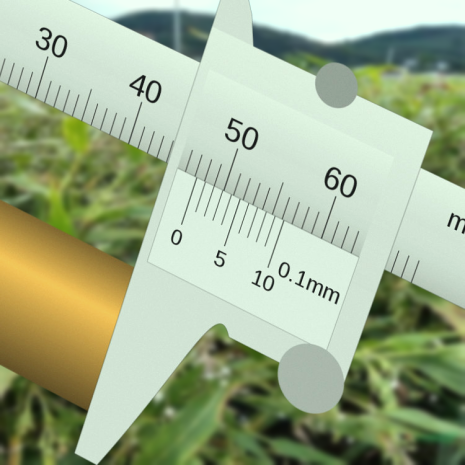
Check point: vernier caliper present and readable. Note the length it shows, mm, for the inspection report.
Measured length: 47.2 mm
